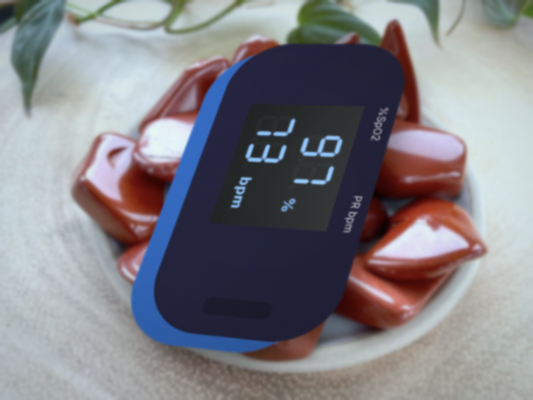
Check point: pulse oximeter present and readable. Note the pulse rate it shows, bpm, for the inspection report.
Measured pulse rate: 73 bpm
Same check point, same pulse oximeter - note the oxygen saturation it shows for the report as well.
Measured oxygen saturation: 97 %
